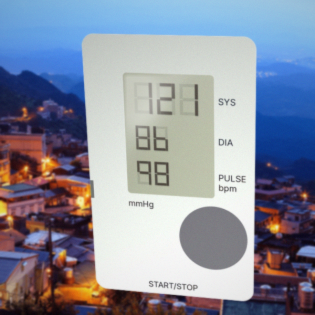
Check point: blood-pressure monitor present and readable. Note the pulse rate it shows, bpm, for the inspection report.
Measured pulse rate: 98 bpm
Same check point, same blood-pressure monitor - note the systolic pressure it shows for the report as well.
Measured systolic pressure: 121 mmHg
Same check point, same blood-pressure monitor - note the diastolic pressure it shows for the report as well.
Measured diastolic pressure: 86 mmHg
